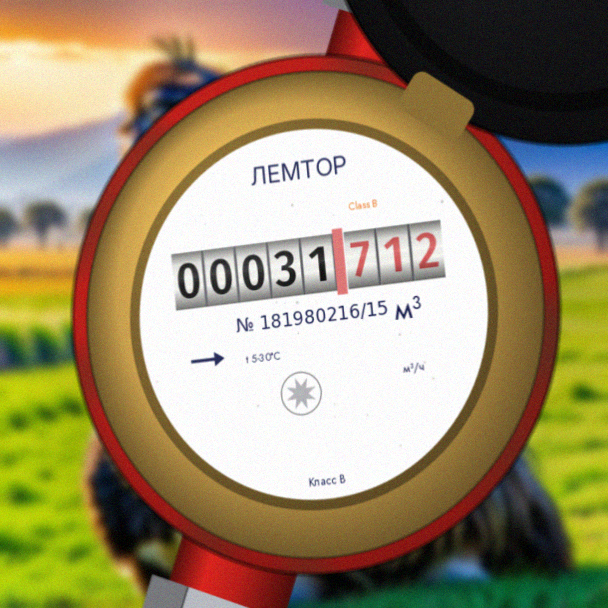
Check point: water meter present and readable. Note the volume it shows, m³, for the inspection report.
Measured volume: 31.712 m³
